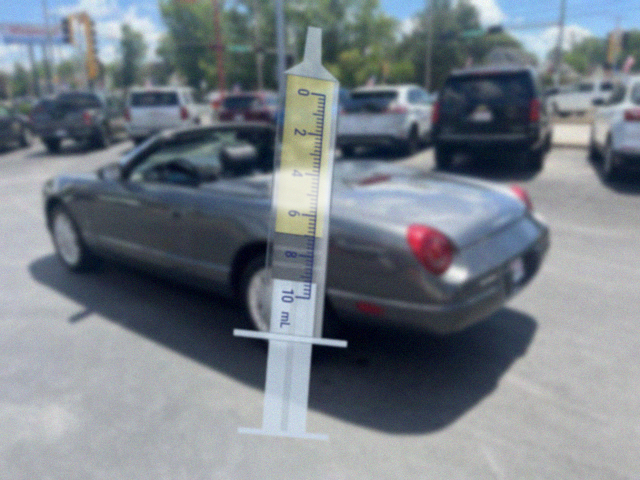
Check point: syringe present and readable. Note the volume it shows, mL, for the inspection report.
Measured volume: 7 mL
